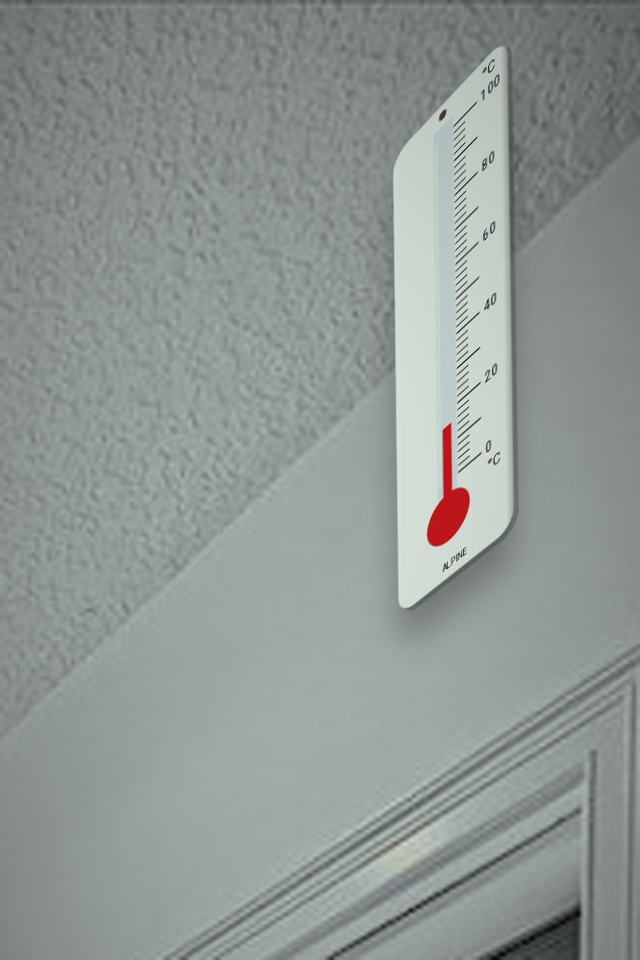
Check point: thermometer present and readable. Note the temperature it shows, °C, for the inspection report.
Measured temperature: 16 °C
